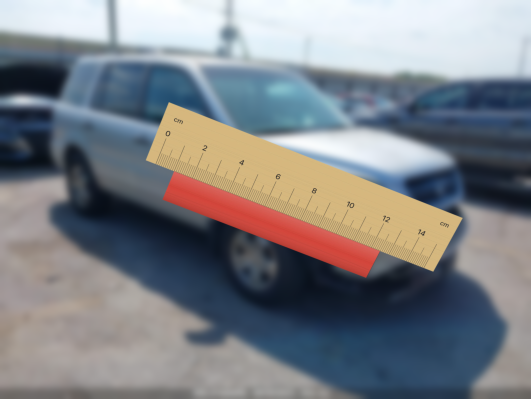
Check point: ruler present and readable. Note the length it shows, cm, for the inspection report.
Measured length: 11.5 cm
